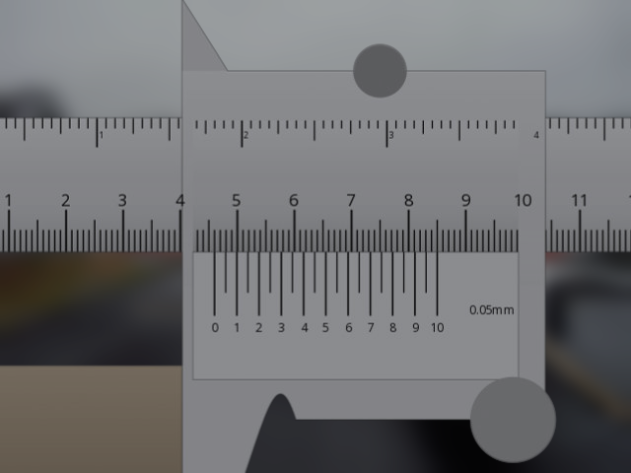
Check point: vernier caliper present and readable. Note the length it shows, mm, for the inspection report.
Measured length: 46.0 mm
